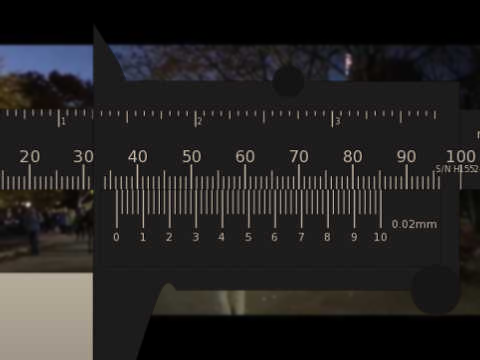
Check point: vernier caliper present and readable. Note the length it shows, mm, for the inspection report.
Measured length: 36.2 mm
